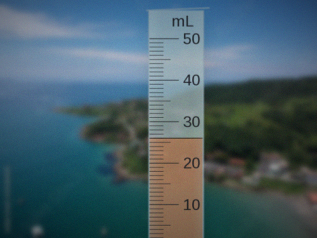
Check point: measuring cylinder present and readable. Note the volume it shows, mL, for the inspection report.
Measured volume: 26 mL
